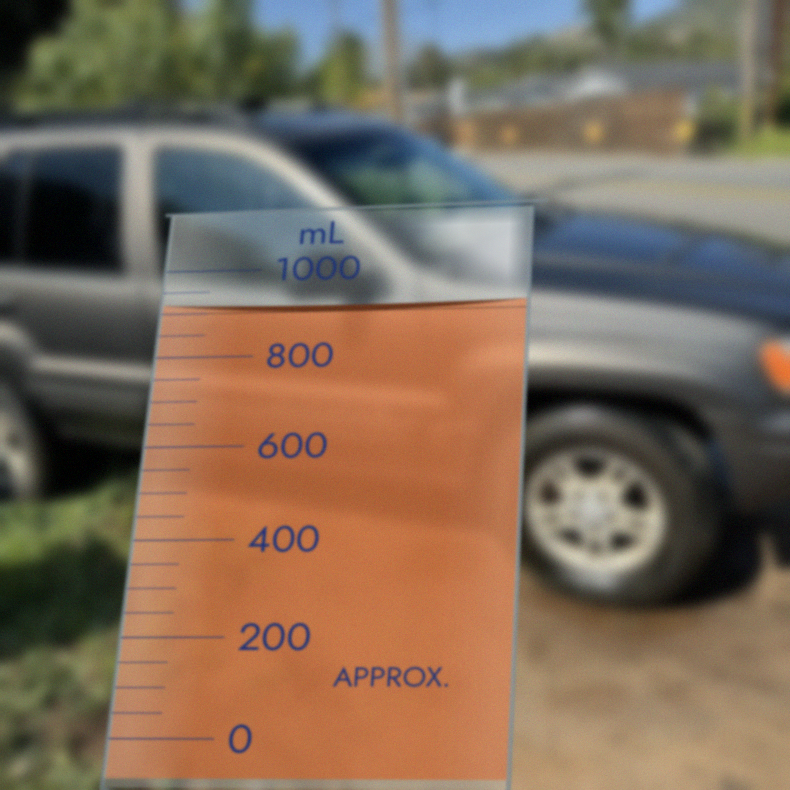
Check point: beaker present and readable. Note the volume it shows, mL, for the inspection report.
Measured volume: 900 mL
